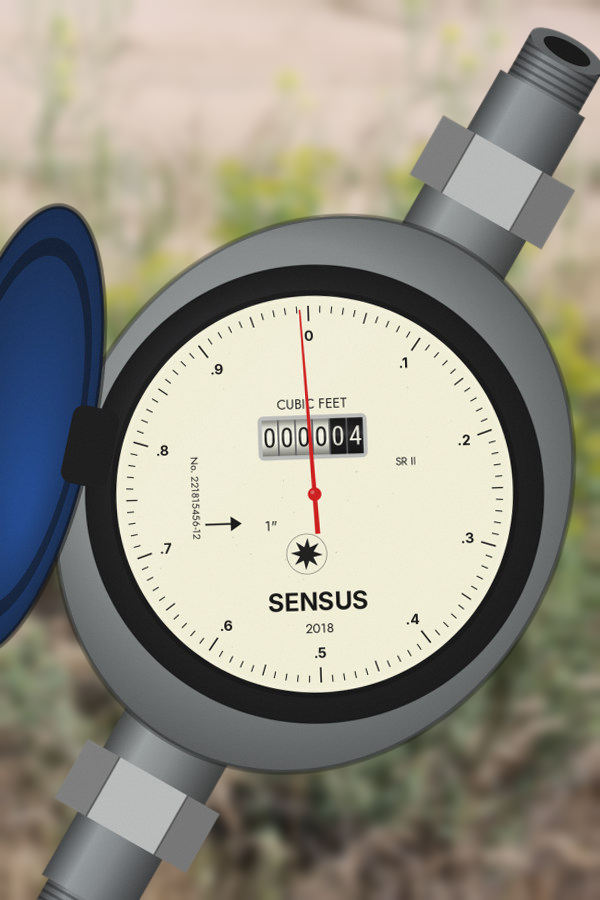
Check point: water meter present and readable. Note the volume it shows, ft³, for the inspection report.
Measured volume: 3.99 ft³
